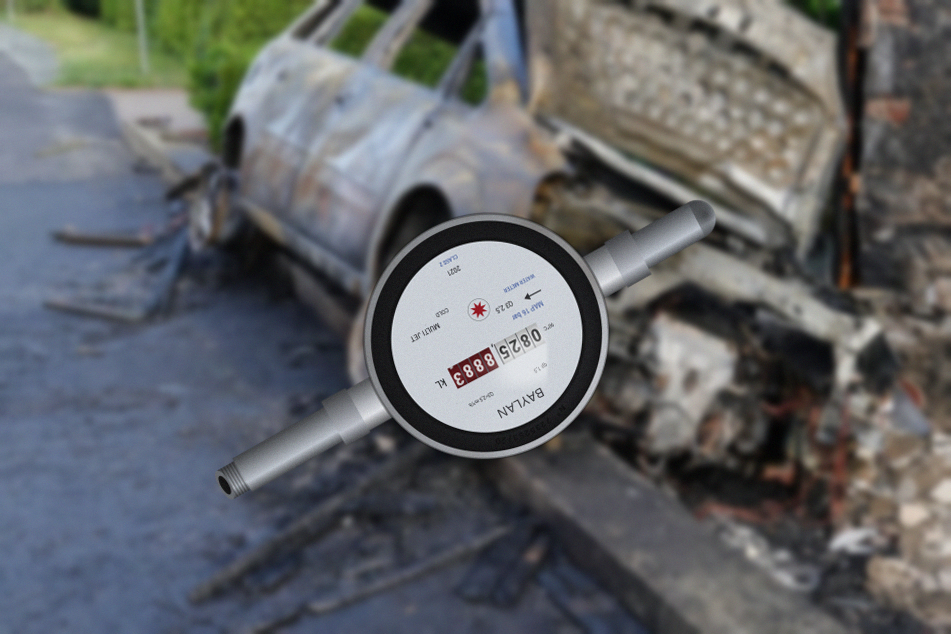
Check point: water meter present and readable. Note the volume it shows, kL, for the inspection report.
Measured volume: 825.8883 kL
